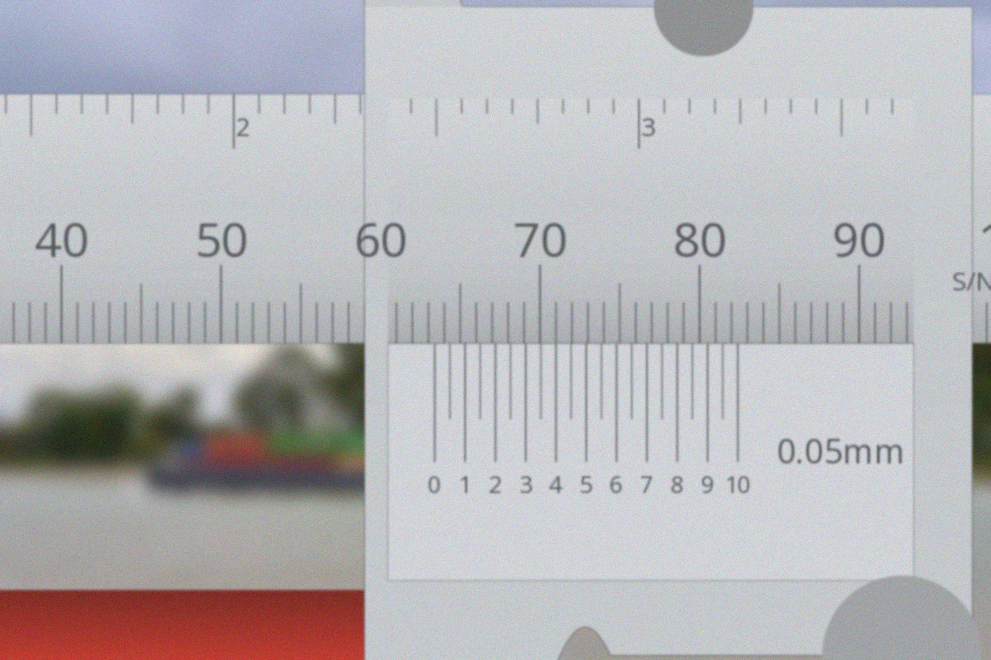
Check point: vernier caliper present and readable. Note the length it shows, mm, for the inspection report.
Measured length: 63.4 mm
